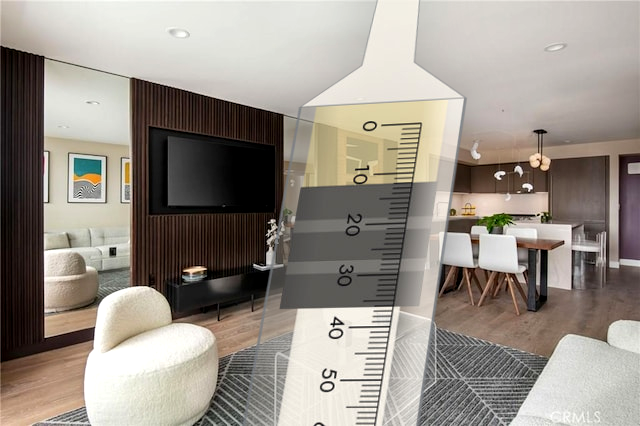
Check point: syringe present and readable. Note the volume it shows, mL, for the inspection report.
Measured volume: 12 mL
